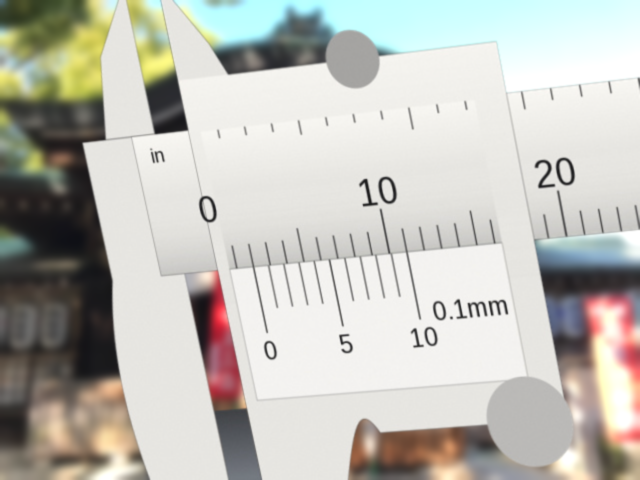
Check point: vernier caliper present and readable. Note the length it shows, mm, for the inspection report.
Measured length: 2.0 mm
